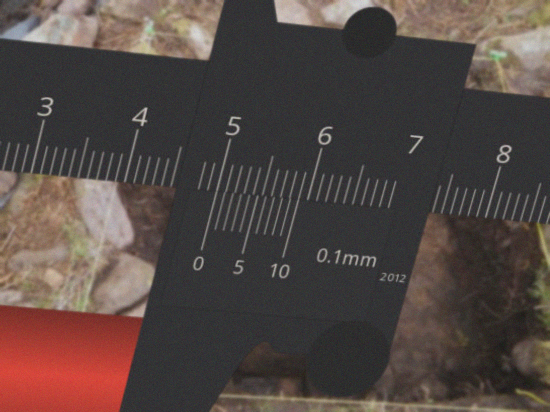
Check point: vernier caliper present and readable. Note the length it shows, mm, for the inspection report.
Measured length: 50.0 mm
